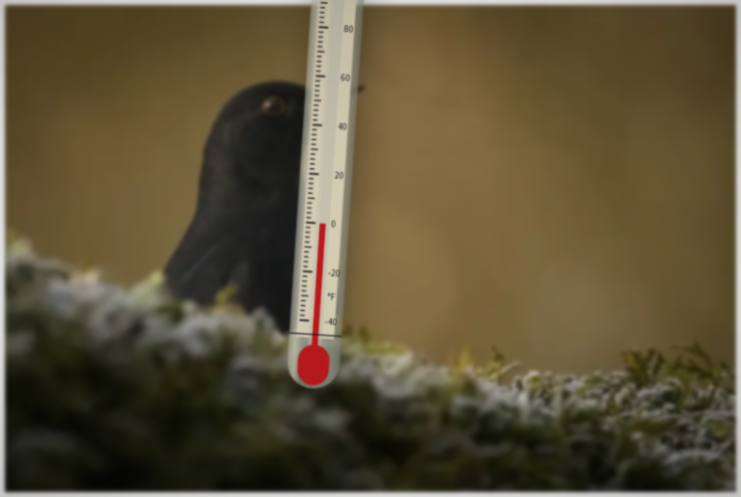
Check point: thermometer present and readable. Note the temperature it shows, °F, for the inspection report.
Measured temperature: 0 °F
